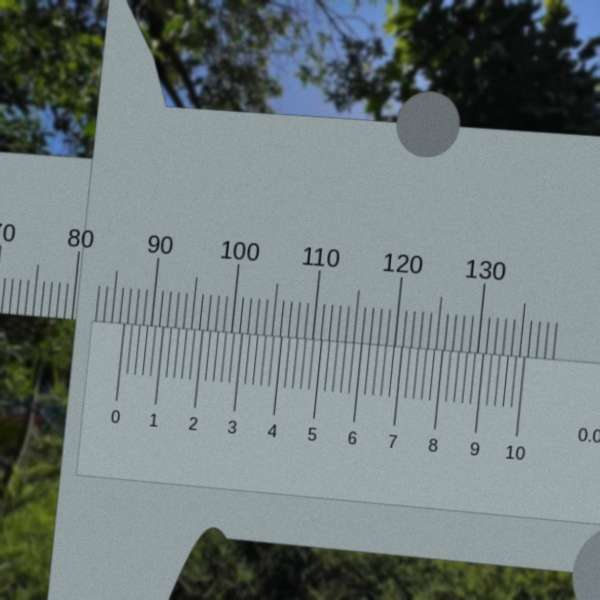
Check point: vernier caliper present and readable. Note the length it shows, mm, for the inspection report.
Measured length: 86.6 mm
